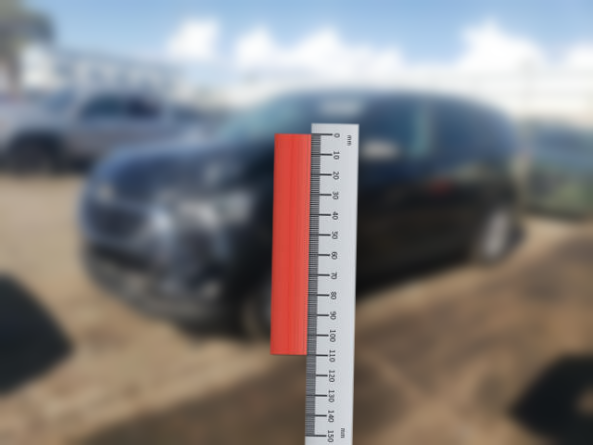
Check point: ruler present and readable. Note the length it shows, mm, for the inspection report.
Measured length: 110 mm
